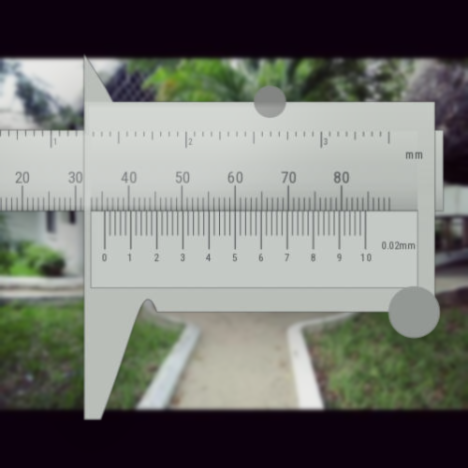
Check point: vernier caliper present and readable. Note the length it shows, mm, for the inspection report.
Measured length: 35.5 mm
